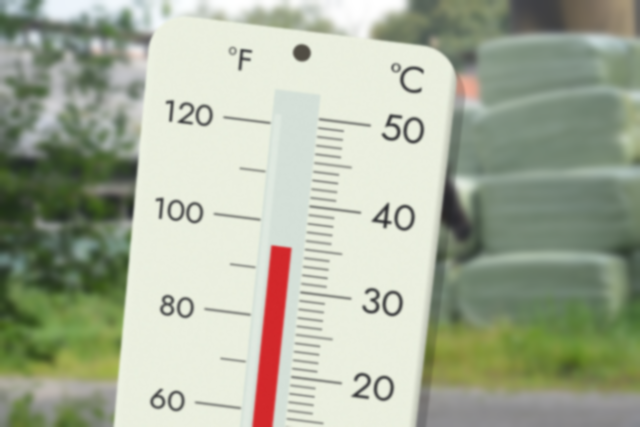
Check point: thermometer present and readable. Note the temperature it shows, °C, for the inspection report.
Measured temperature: 35 °C
